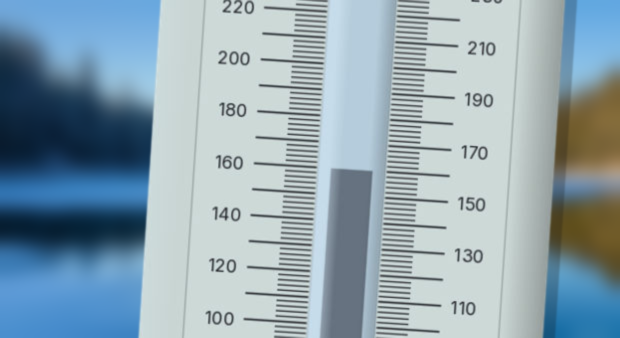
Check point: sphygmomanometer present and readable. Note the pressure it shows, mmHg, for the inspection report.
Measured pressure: 160 mmHg
